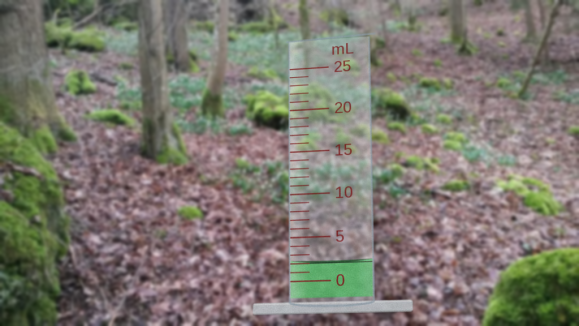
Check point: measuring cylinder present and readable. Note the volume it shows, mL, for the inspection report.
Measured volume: 2 mL
